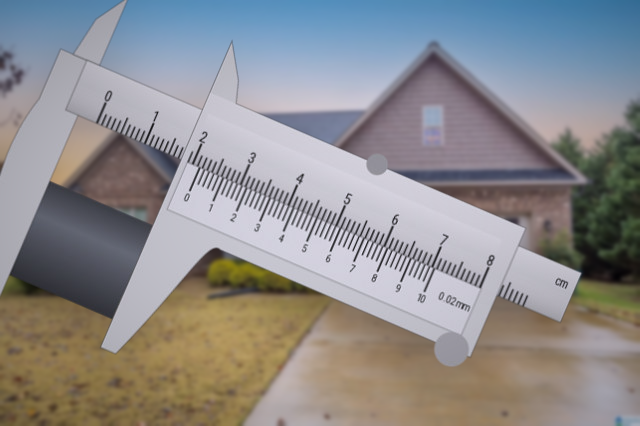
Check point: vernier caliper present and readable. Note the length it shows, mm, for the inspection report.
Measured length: 21.5 mm
